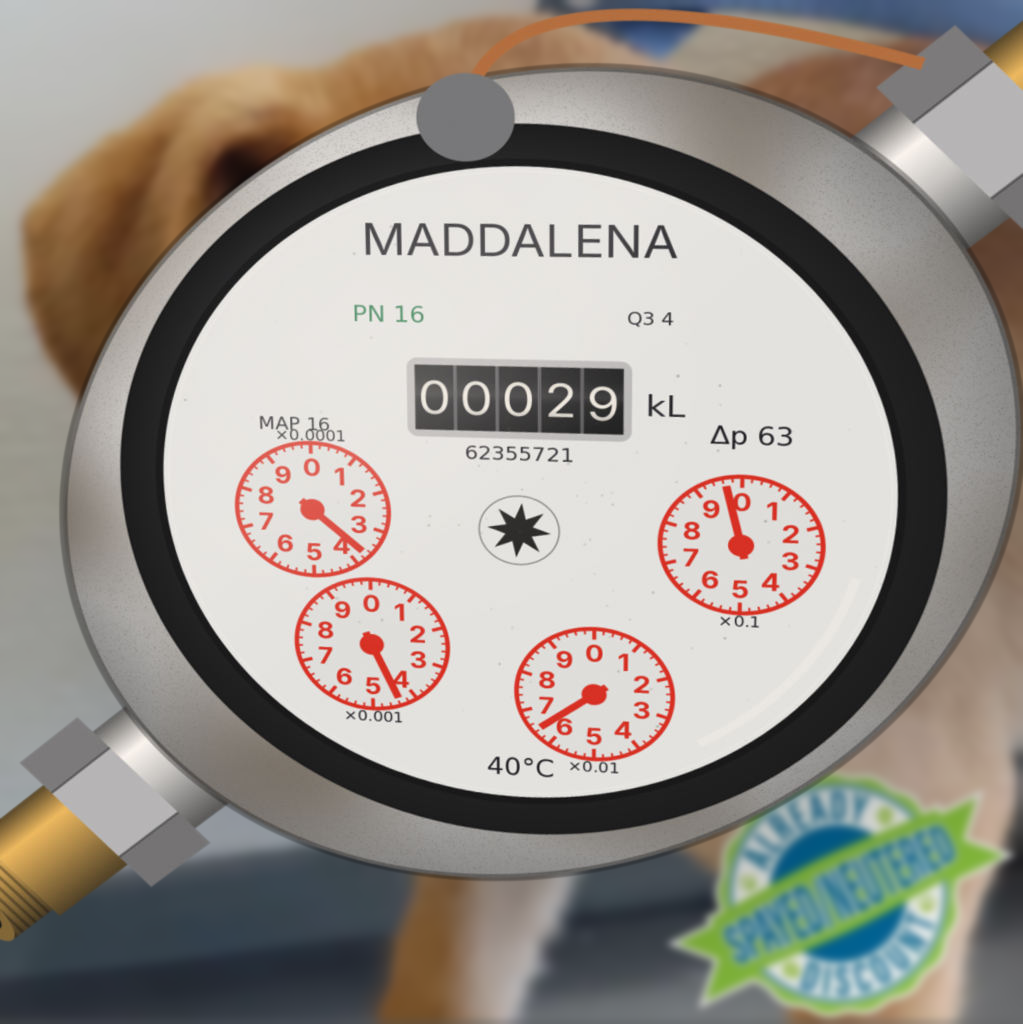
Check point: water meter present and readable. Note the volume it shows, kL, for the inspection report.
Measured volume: 28.9643 kL
